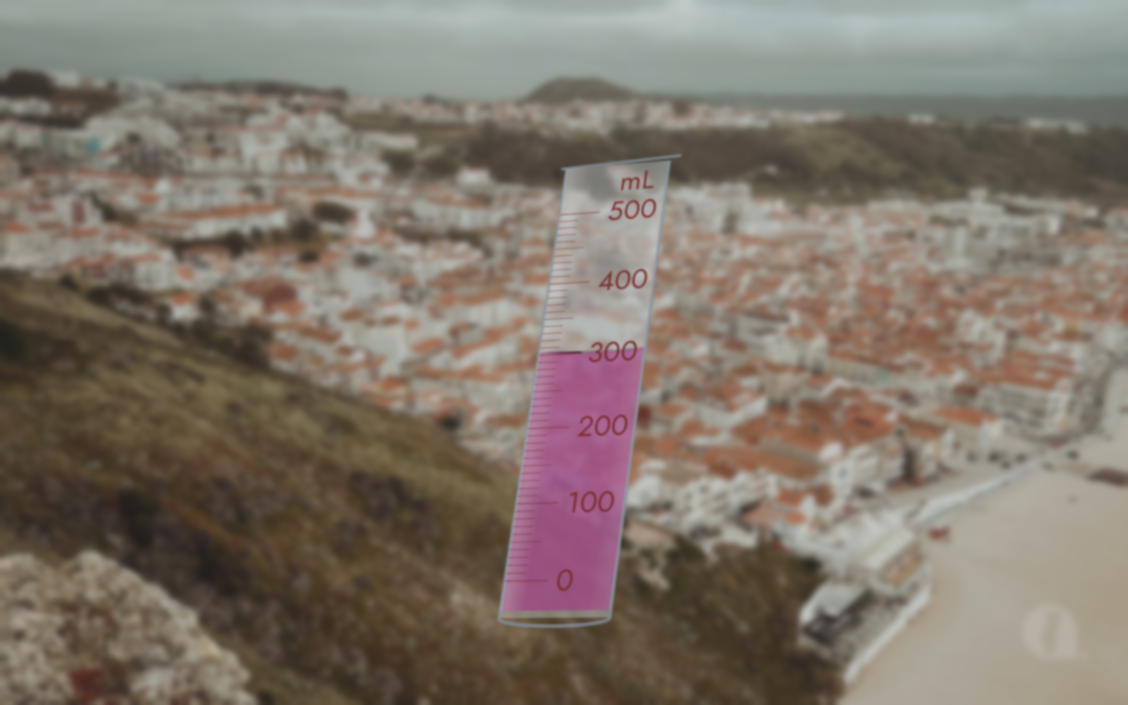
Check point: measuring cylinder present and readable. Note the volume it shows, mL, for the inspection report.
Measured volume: 300 mL
